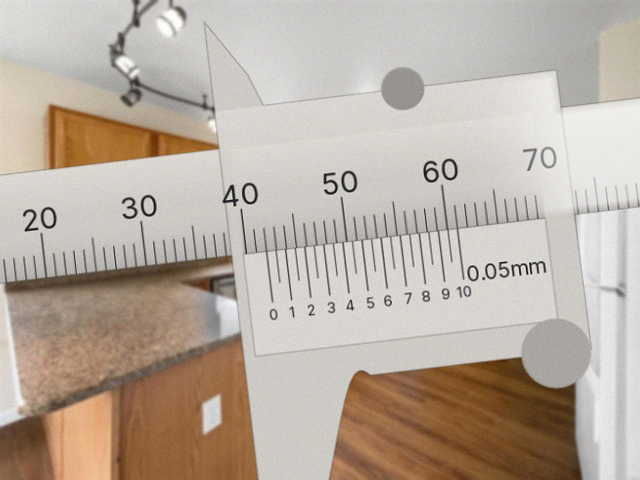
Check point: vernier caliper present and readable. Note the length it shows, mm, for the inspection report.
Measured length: 42.0 mm
